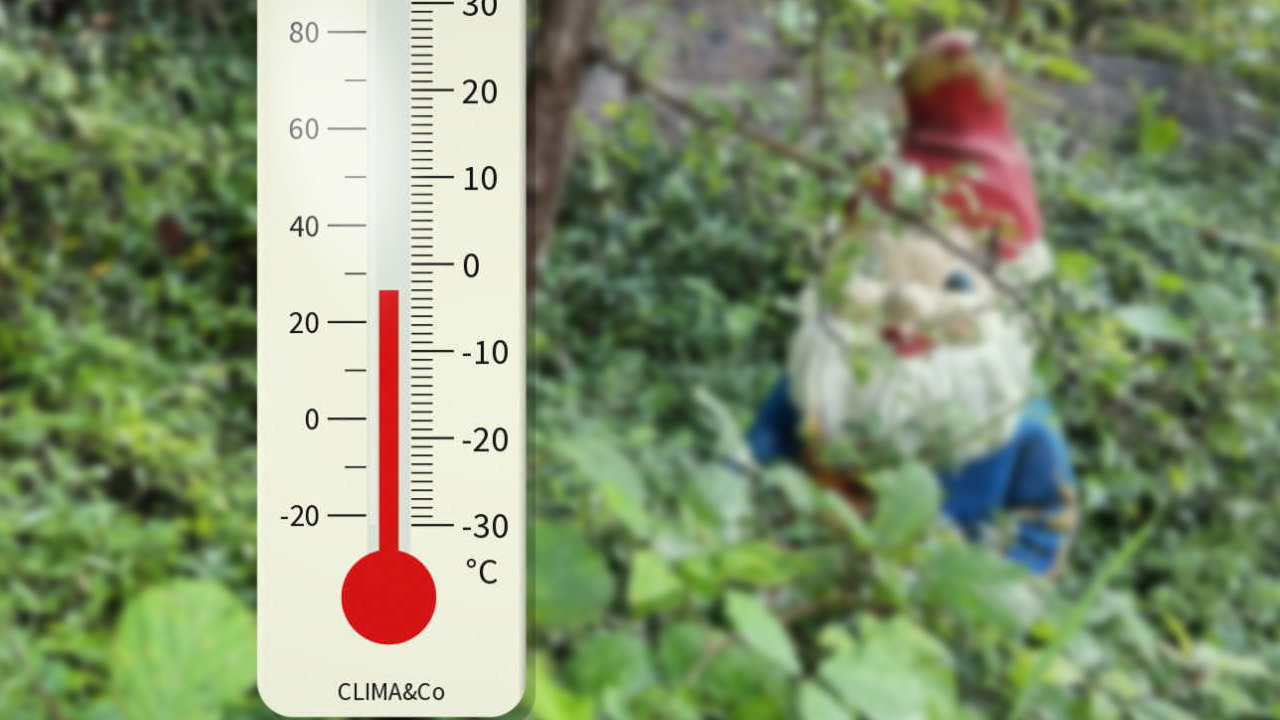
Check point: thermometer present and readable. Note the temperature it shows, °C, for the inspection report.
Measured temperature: -3 °C
